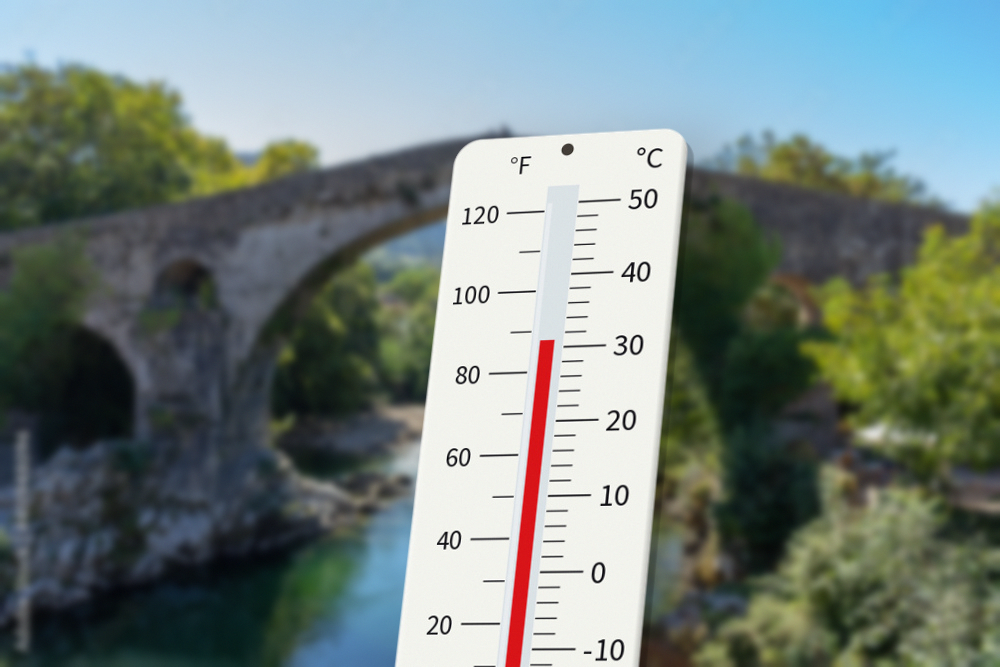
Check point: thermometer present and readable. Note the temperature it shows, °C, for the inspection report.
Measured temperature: 31 °C
